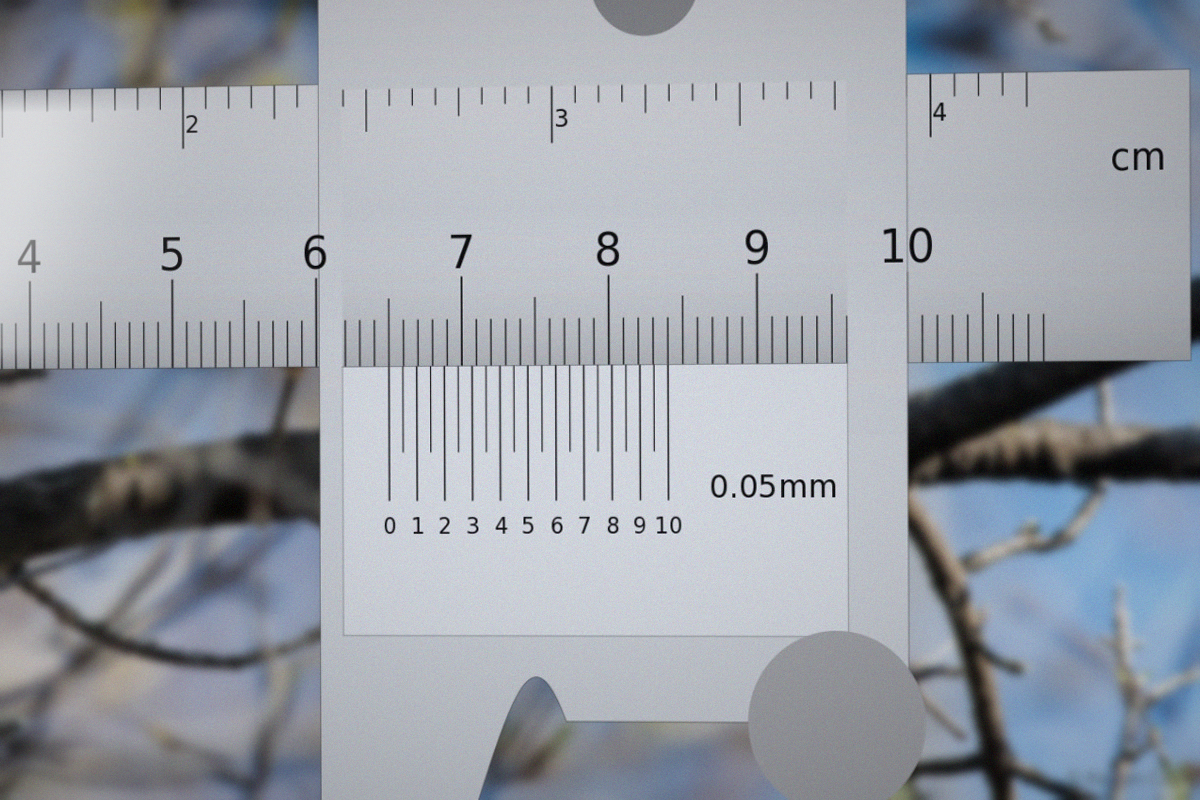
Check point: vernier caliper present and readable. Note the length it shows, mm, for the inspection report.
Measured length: 65.0 mm
